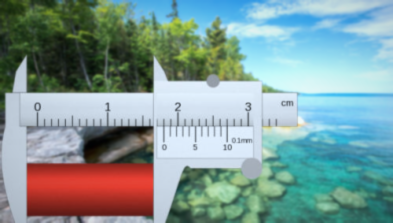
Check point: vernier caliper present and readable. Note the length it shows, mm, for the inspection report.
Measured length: 18.0 mm
